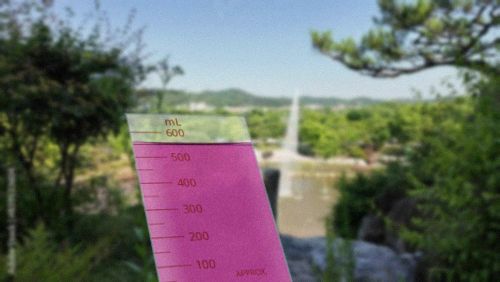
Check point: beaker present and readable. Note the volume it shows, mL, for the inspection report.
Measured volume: 550 mL
